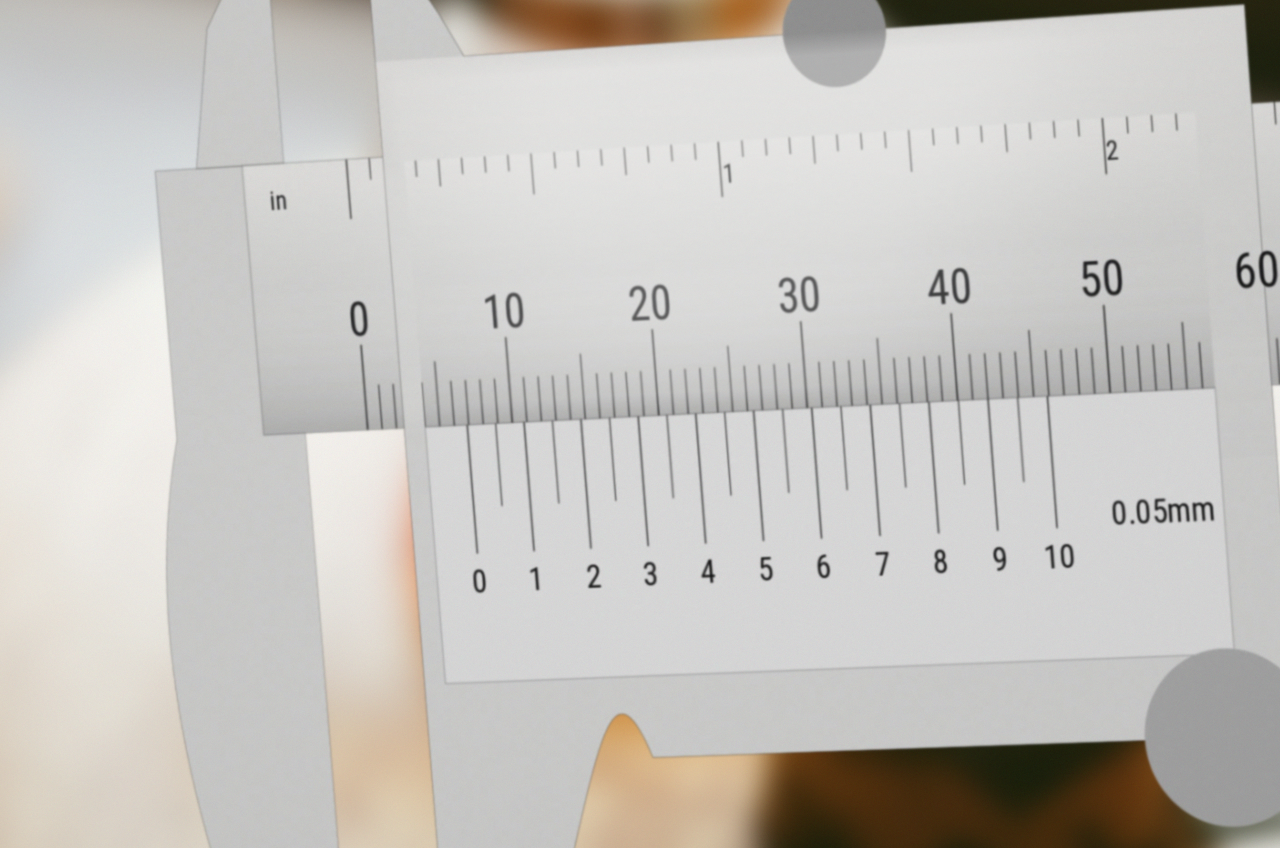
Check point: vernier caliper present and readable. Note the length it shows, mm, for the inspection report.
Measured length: 6.9 mm
